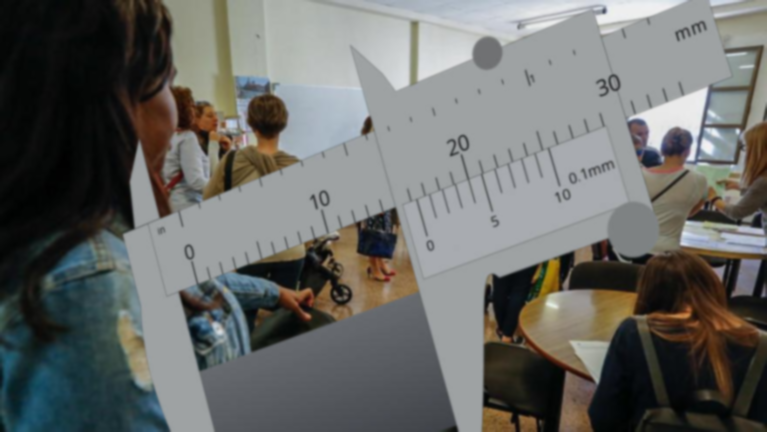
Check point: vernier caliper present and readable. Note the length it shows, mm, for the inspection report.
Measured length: 16.4 mm
